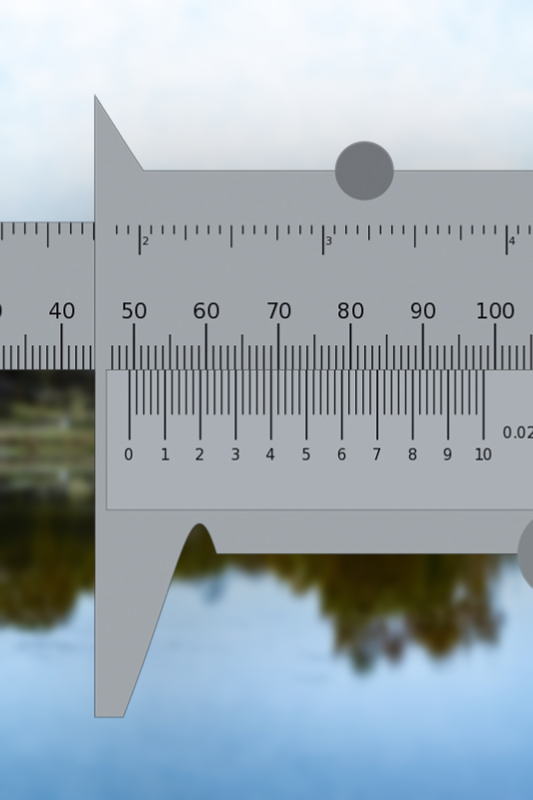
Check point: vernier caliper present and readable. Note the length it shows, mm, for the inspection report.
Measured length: 49.4 mm
